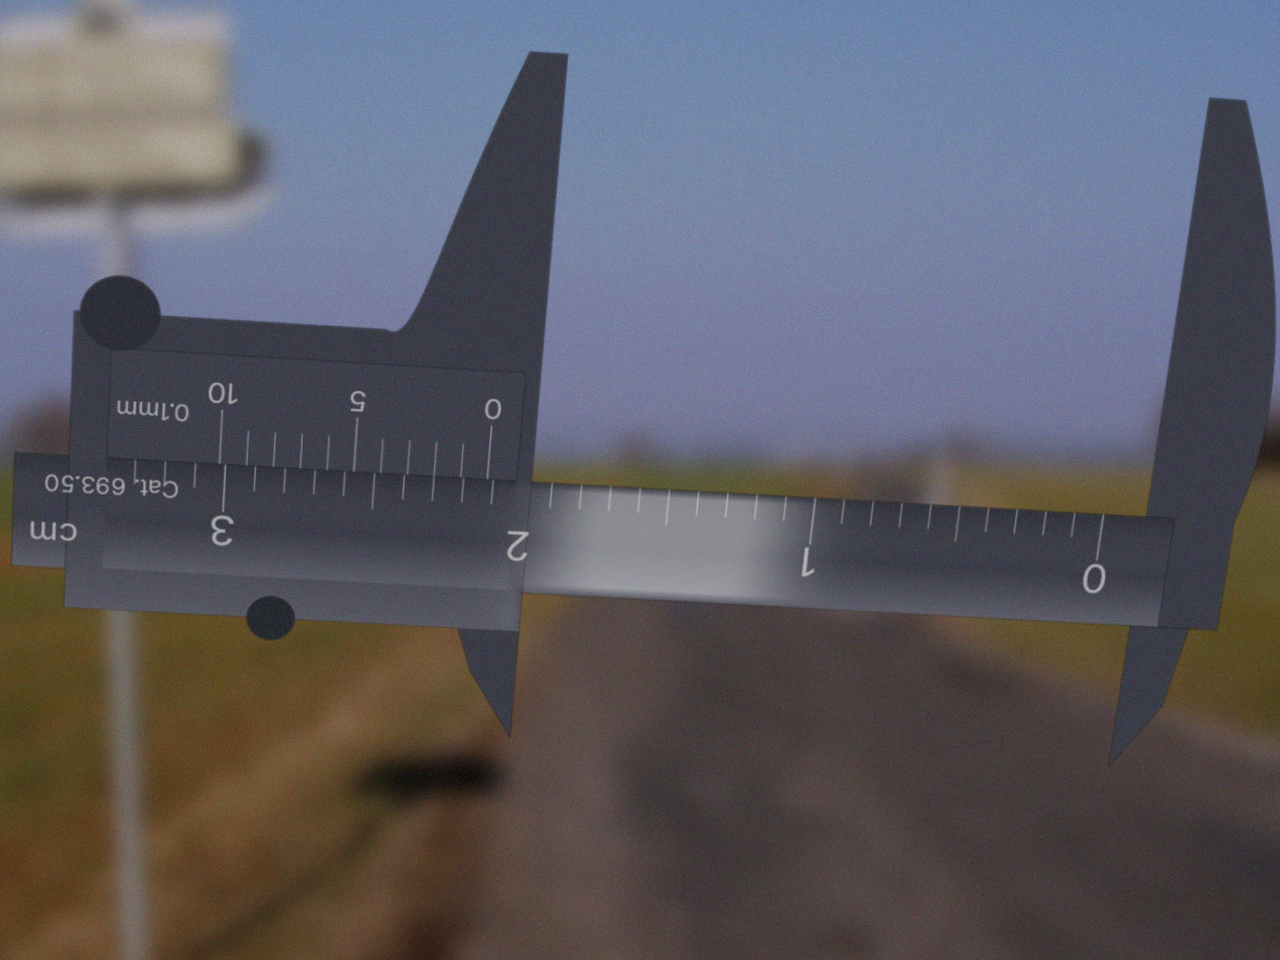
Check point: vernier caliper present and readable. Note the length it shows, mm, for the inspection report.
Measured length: 21.2 mm
